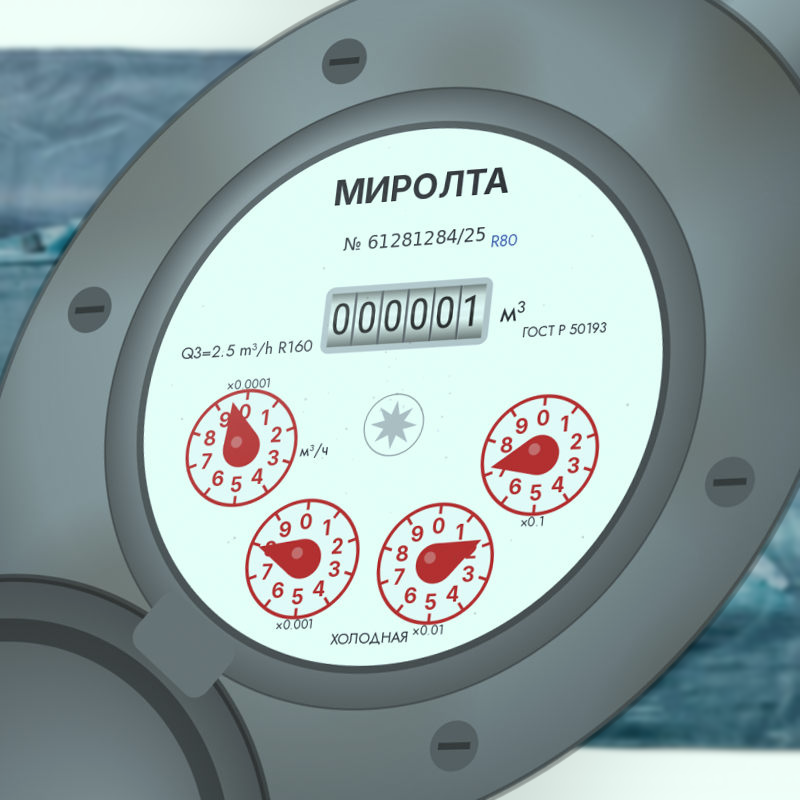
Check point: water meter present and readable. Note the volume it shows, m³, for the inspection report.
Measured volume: 1.7179 m³
